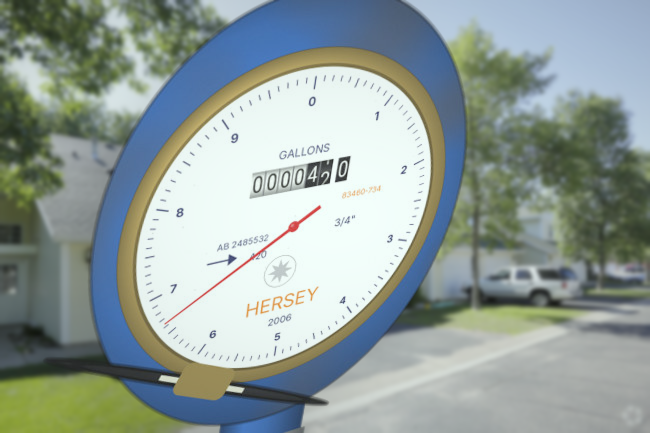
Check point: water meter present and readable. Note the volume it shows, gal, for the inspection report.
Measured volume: 416.6 gal
